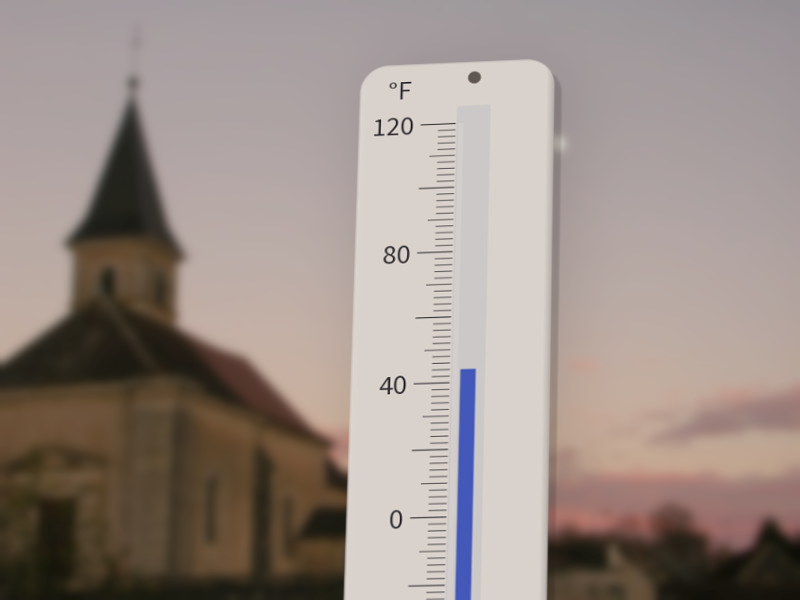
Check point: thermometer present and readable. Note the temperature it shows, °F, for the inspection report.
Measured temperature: 44 °F
